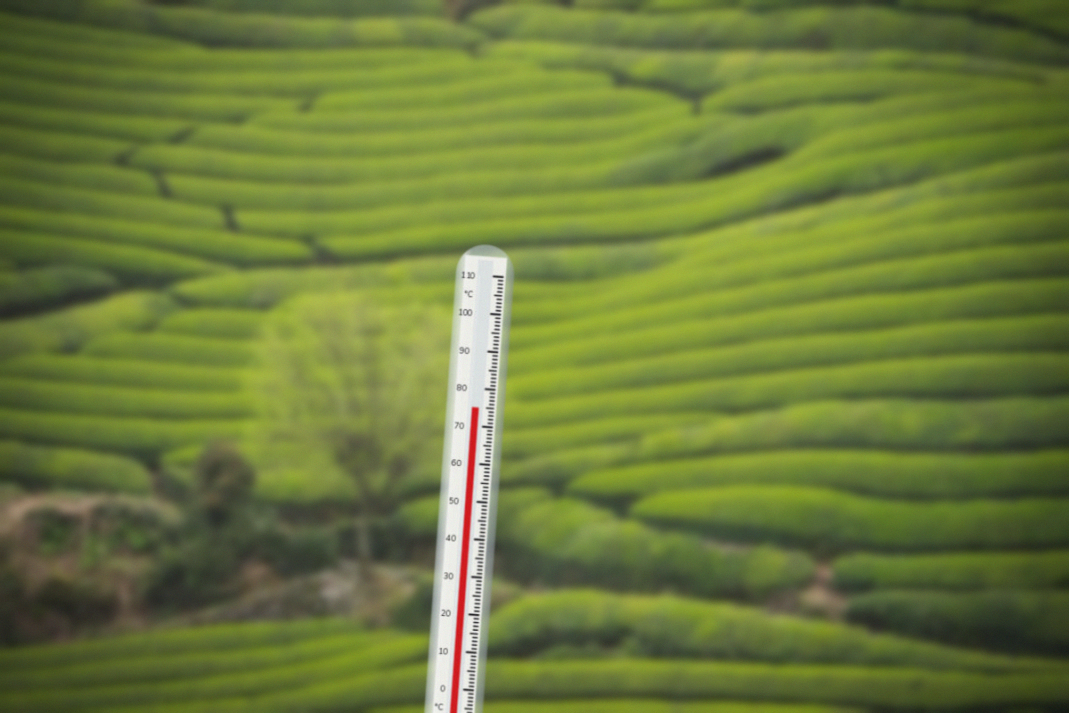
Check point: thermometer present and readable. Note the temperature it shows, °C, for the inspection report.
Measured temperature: 75 °C
